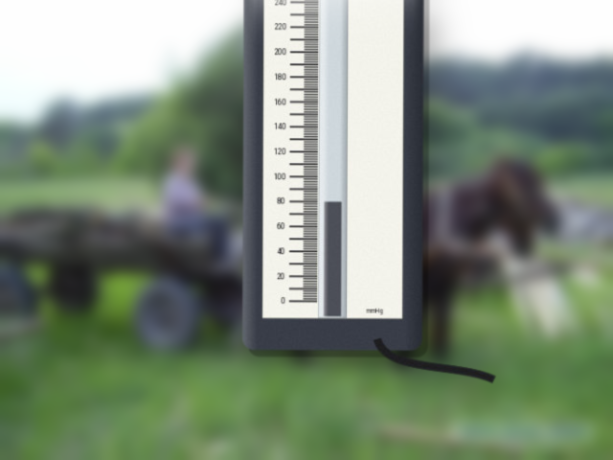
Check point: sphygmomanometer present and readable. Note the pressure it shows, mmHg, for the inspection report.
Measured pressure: 80 mmHg
